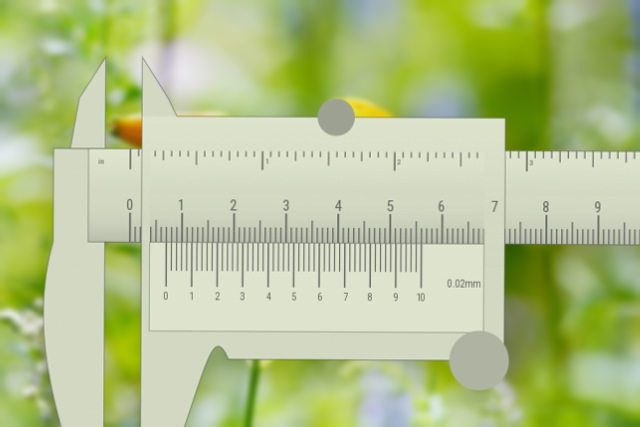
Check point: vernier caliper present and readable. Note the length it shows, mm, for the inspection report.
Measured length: 7.0 mm
